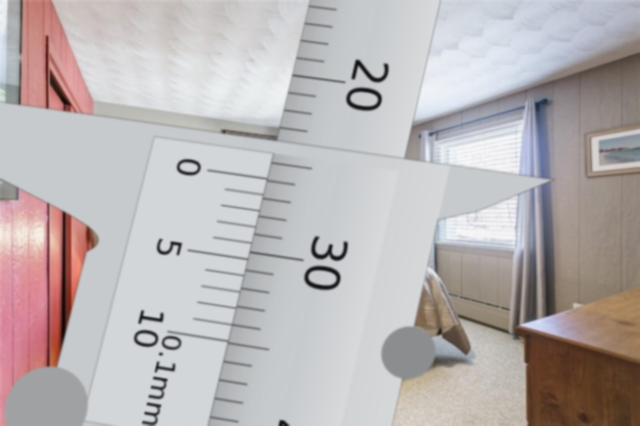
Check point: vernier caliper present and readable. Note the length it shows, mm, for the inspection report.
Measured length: 25.9 mm
